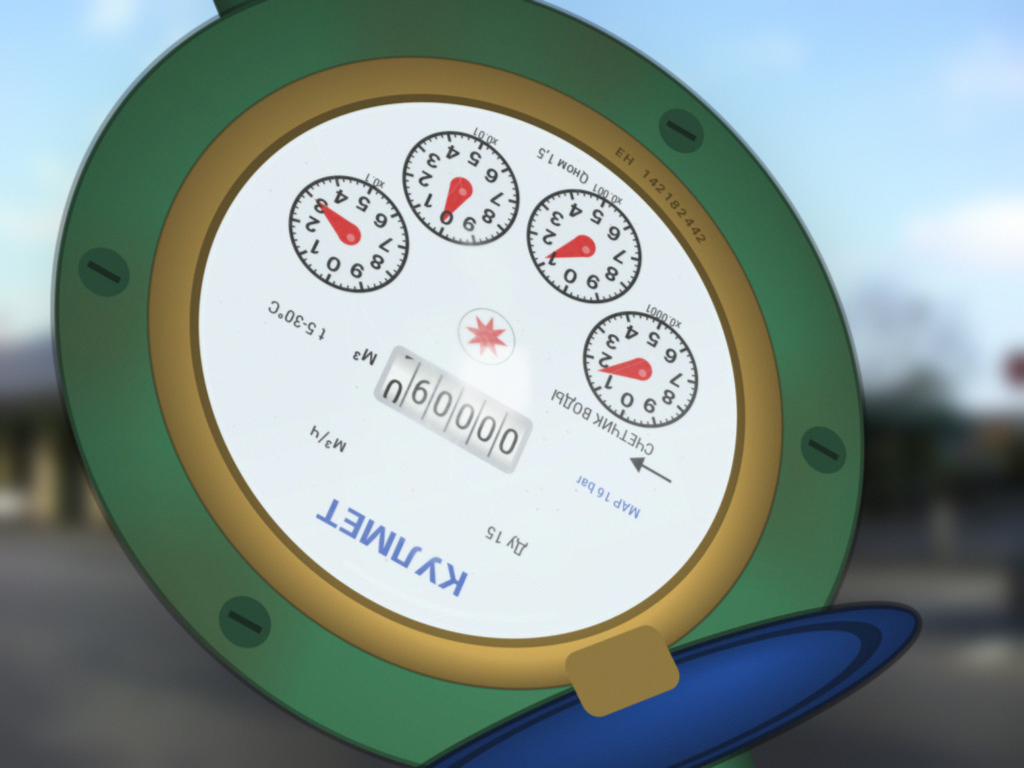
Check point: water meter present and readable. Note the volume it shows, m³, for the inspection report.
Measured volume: 90.3011 m³
